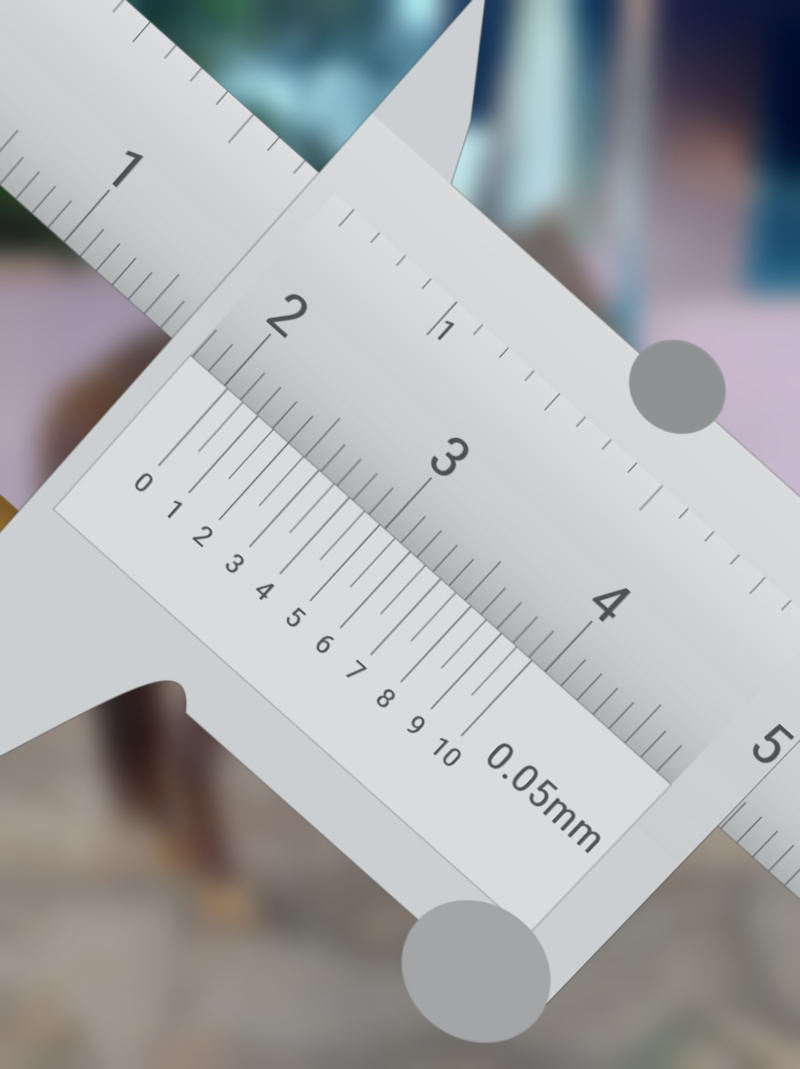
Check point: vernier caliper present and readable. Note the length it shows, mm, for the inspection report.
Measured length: 20.2 mm
